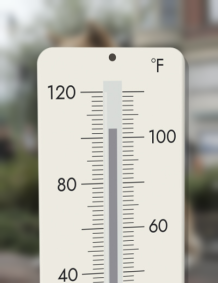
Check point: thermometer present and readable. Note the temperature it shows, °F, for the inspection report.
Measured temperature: 104 °F
